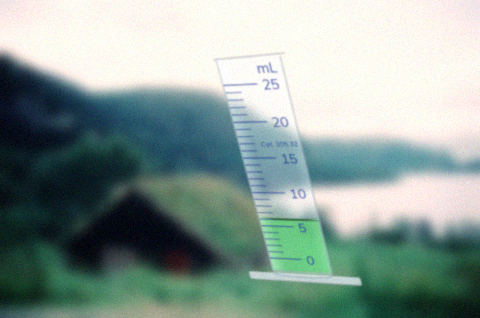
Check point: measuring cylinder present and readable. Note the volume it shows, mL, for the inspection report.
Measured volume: 6 mL
